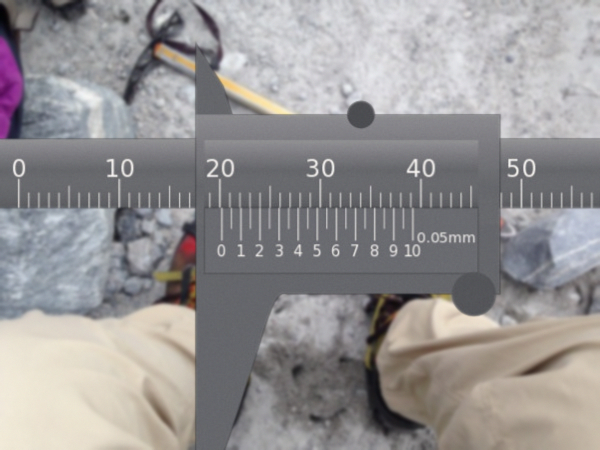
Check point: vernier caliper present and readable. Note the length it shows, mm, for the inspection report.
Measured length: 20.2 mm
